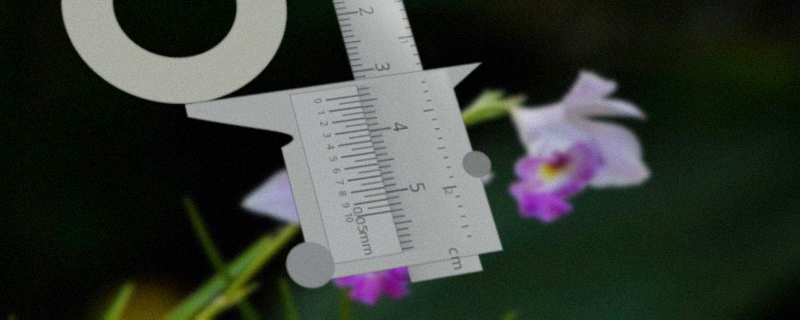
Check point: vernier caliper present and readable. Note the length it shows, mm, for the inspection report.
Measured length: 34.0 mm
